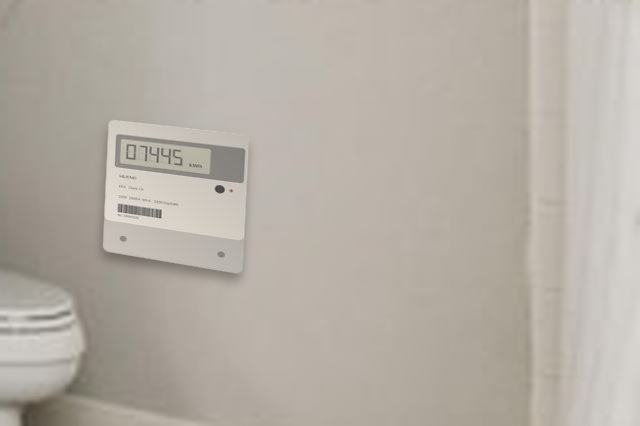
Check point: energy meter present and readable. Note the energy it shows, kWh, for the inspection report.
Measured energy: 7445 kWh
